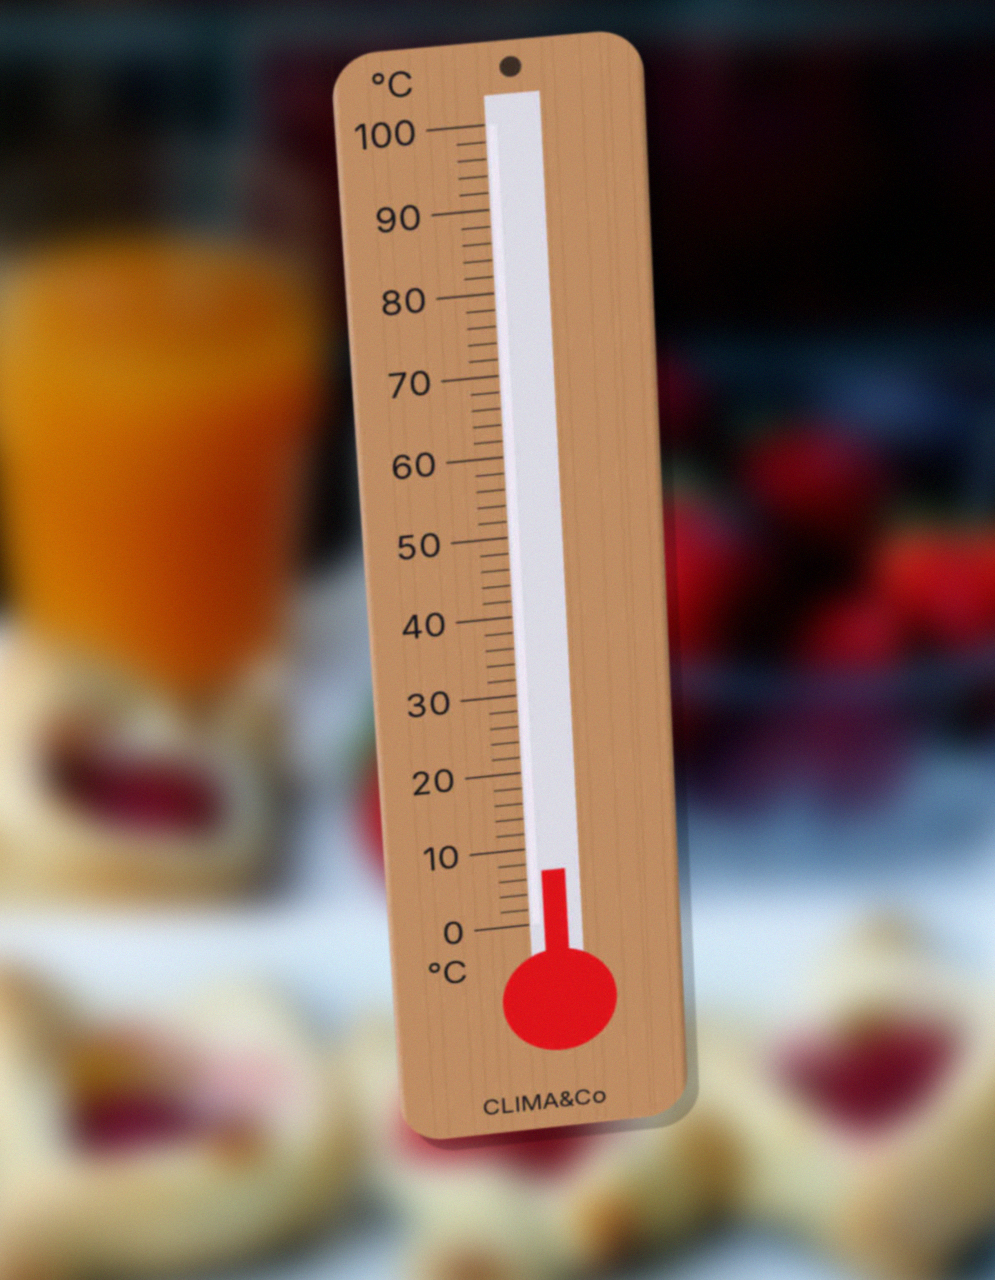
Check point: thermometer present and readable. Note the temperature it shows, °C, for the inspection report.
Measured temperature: 7 °C
